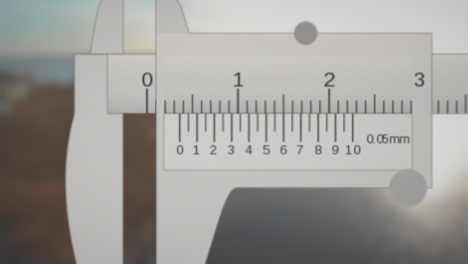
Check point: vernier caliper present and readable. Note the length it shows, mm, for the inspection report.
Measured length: 3.6 mm
